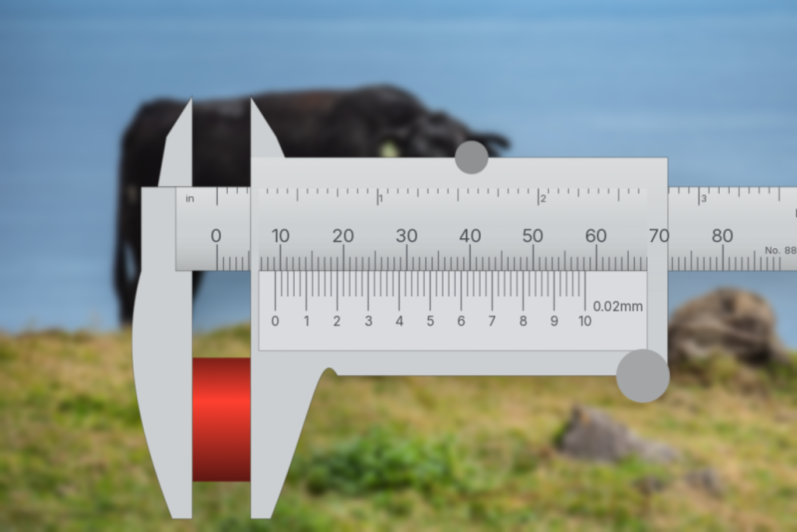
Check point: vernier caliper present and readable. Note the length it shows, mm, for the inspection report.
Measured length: 9.2 mm
